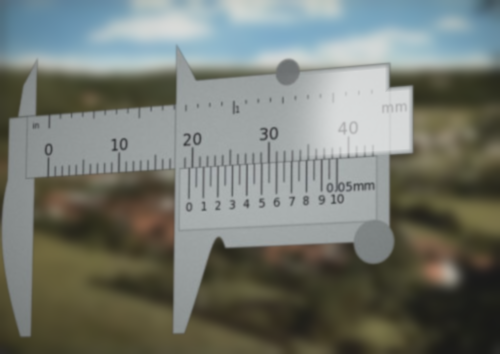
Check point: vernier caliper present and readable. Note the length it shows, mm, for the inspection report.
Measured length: 19.6 mm
